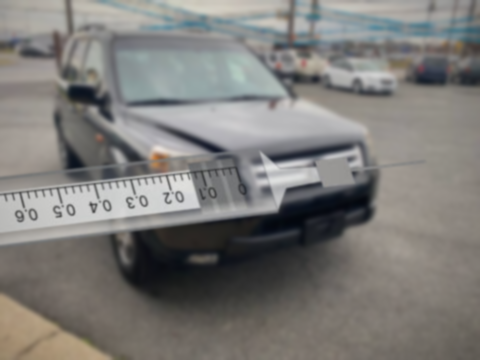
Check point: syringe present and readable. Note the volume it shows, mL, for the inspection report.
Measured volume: 0 mL
